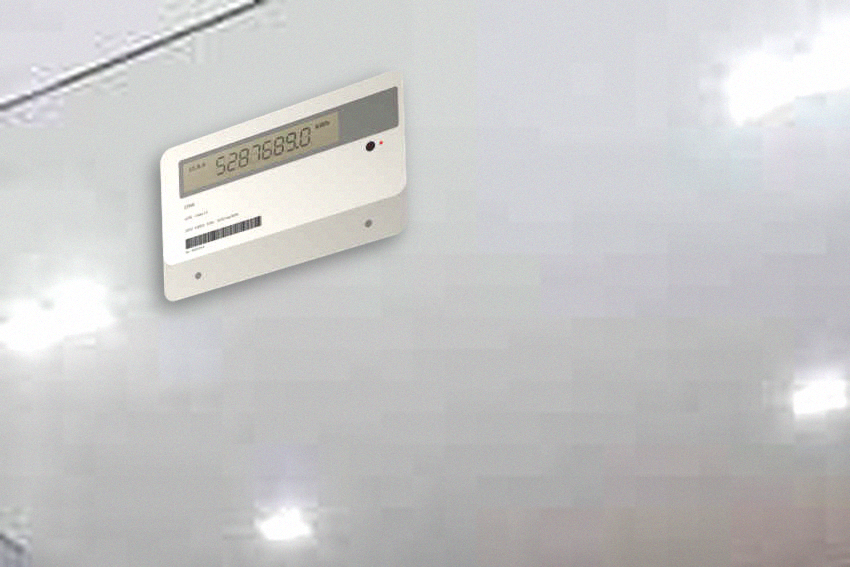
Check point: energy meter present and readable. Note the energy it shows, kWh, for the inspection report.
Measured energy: 5287689.0 kWh
